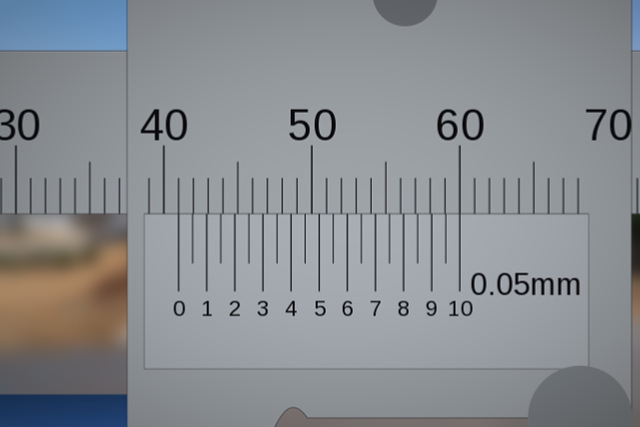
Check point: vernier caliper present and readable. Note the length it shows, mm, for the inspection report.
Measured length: 41.0 mm
